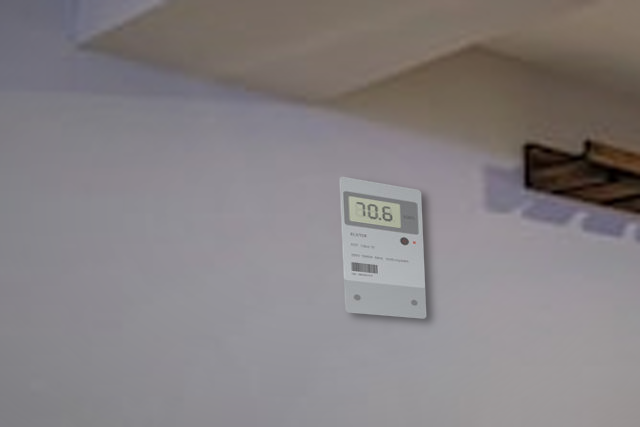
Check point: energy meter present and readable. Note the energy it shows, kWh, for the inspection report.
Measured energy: 70.6 kWh
